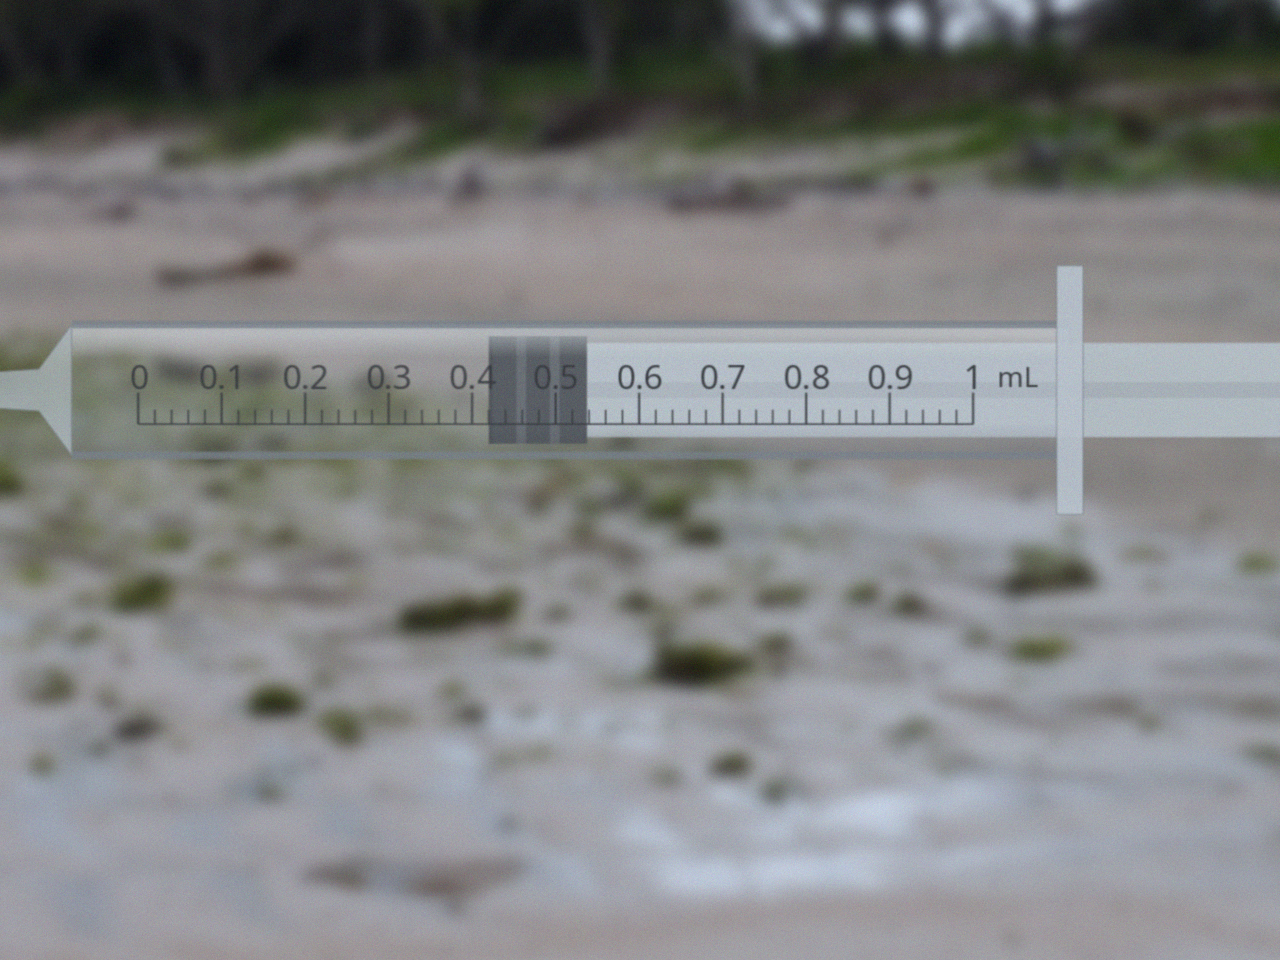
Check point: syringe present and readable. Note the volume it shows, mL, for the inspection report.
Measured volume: 0.42 mL
